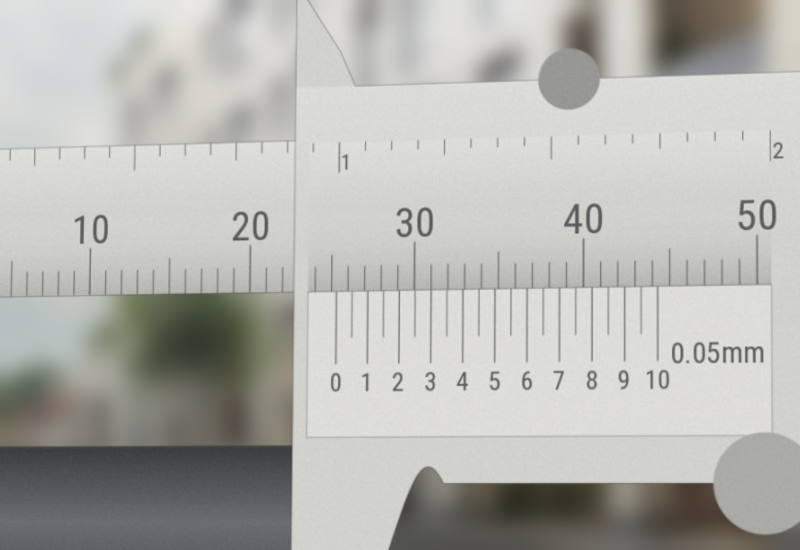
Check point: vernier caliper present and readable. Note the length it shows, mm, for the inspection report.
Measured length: 25.3 mm
